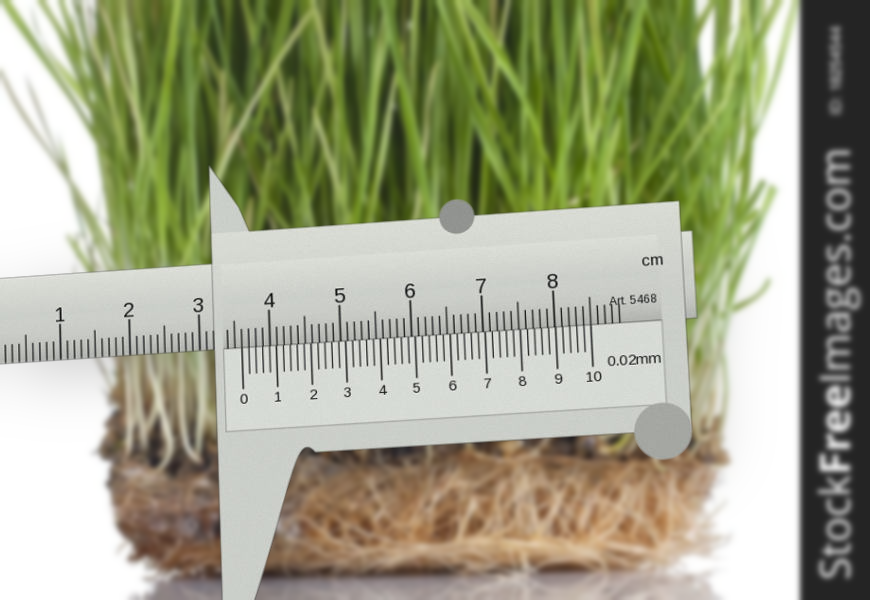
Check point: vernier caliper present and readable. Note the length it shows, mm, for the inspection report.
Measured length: 36.0 mm
